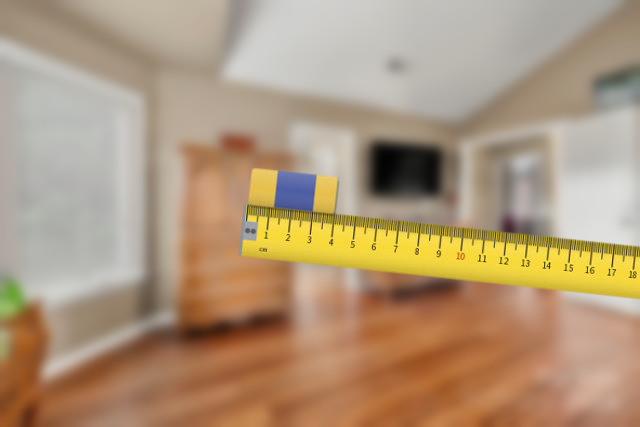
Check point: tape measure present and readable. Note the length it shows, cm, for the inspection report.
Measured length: 4 cm
